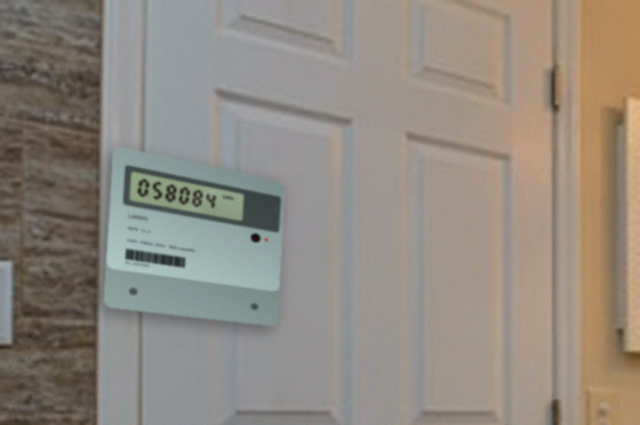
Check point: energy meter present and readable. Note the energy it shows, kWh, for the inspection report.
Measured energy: 58084 kWh
